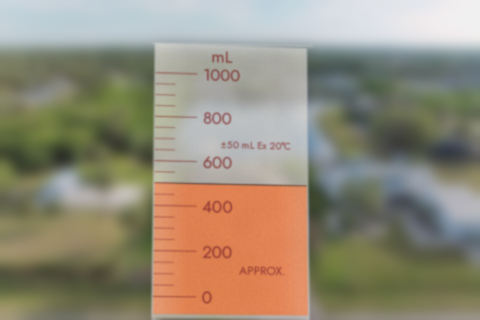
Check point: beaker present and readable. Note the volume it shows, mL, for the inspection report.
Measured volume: 500 mL
